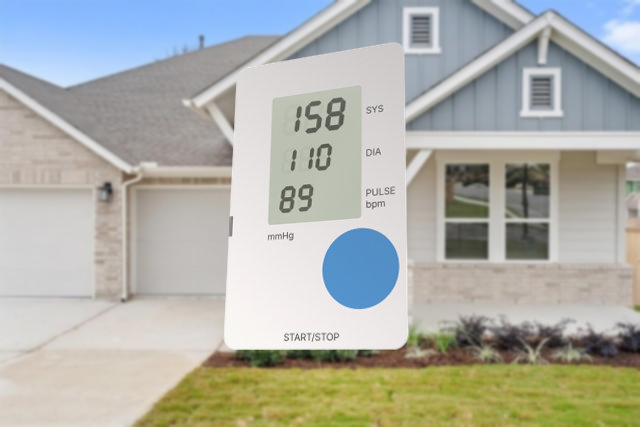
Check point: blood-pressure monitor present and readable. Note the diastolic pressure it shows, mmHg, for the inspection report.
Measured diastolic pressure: 110 mmHg
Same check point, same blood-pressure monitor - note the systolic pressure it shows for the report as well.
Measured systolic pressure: 158 mmHg
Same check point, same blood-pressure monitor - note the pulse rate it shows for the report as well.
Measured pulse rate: 89 bpm
